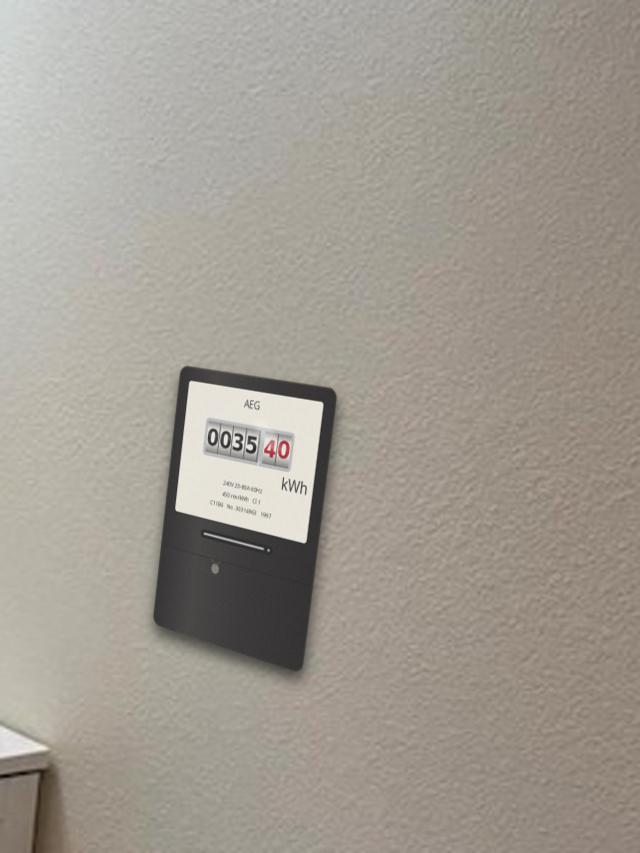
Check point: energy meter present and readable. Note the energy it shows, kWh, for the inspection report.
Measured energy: 35.40 kWh
